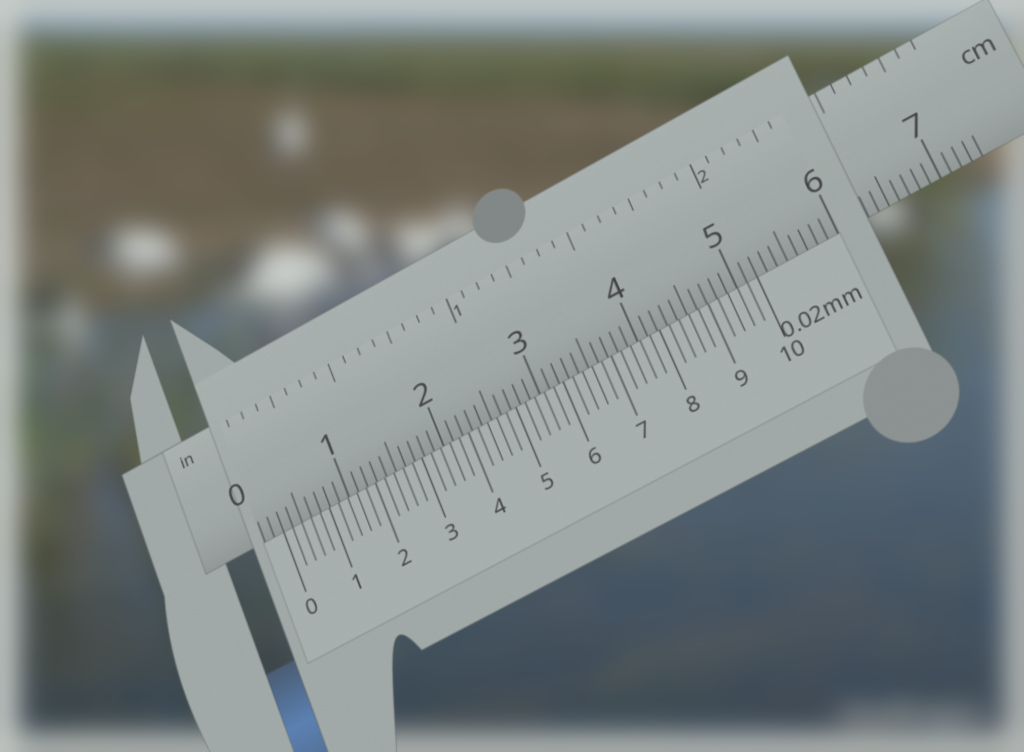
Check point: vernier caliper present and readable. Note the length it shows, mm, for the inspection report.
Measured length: 3.0 mm
